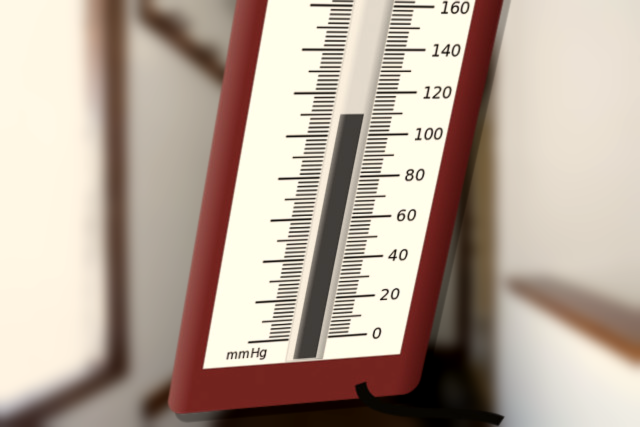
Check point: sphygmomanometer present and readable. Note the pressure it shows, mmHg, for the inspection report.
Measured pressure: 110 mmHg
